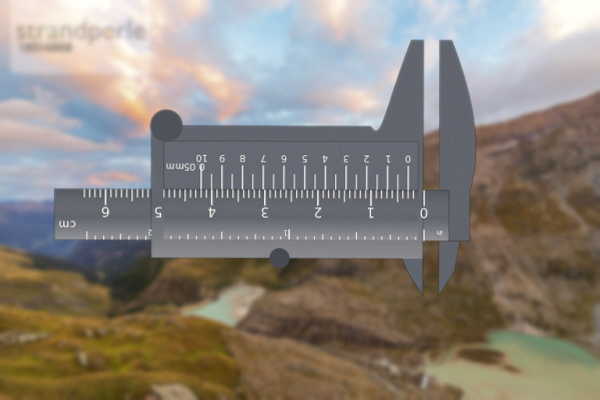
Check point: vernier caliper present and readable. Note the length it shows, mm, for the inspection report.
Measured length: 3.0 mm
